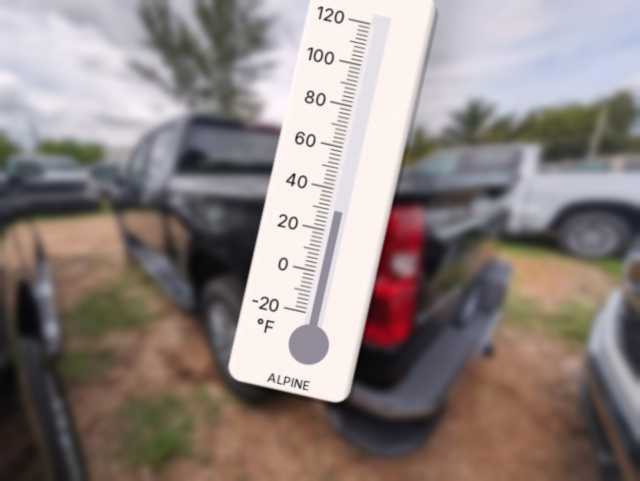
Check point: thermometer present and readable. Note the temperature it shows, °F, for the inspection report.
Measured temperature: 30 °F
